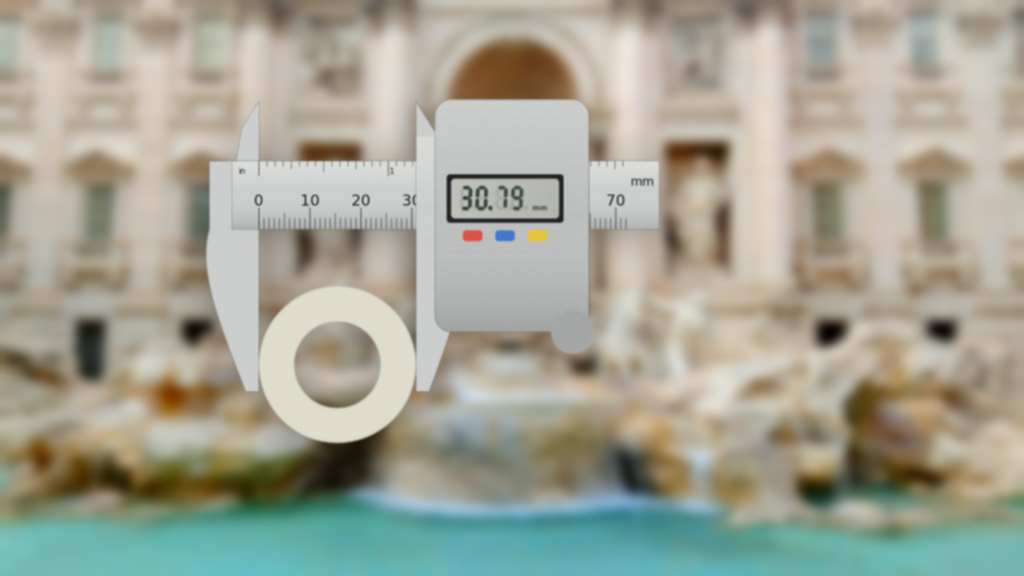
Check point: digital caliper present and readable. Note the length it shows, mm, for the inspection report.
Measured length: 30.79 mm
